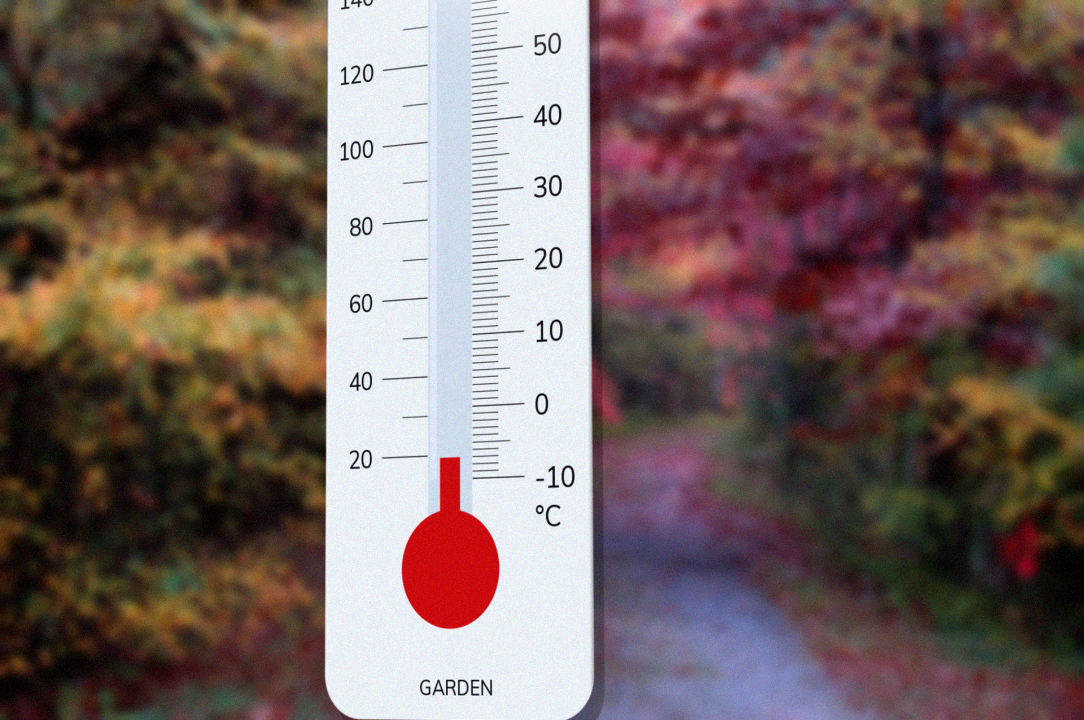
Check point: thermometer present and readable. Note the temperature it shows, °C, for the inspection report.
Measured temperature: -7 °C
